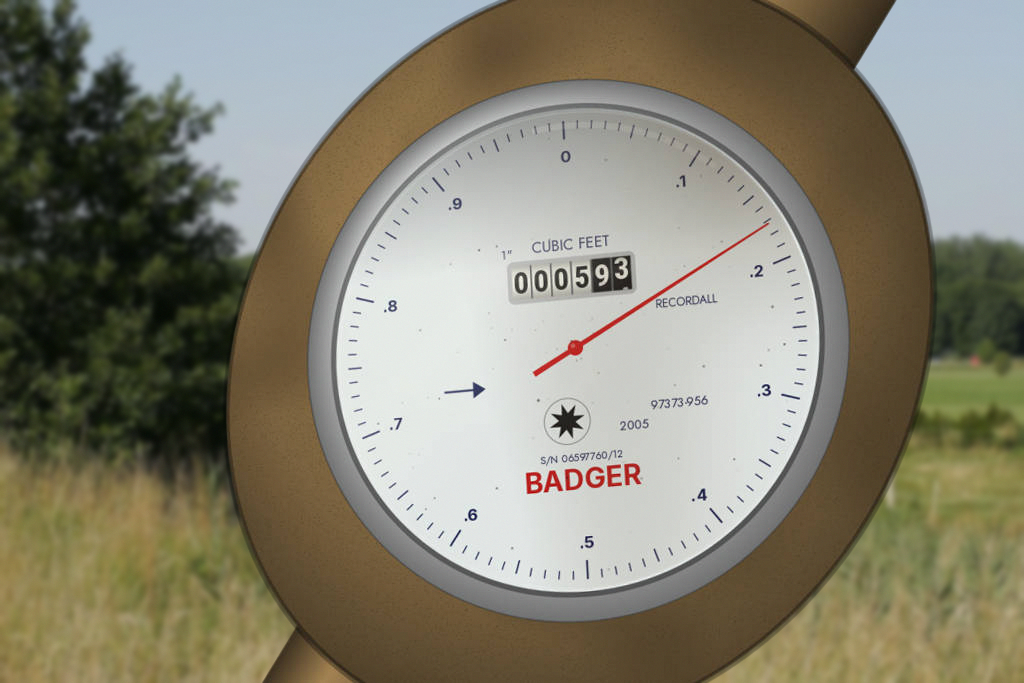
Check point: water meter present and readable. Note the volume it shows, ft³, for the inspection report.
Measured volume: 593.17 ft³
